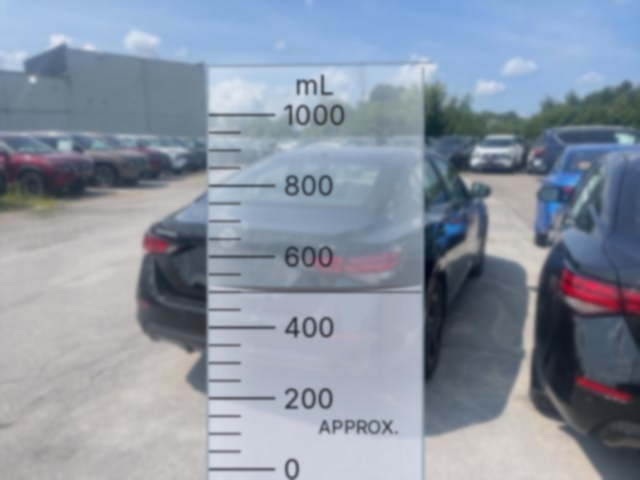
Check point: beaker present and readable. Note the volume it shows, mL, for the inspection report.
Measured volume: 500 mL
